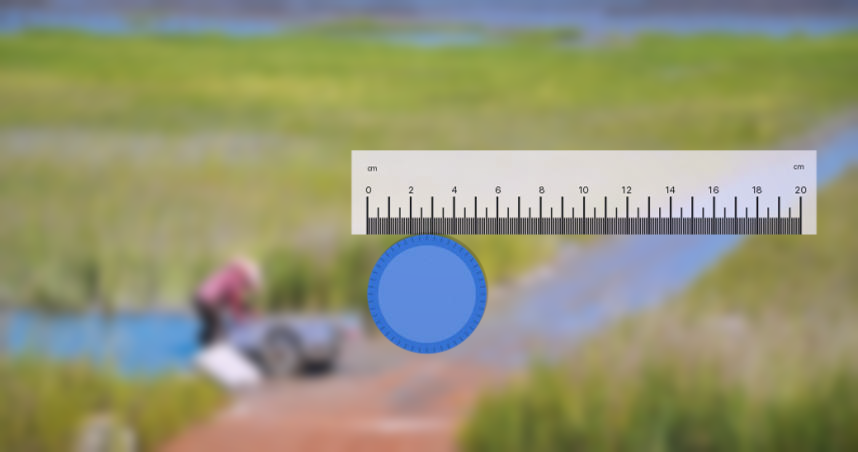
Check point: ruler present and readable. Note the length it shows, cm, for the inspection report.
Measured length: 5.5 cm
